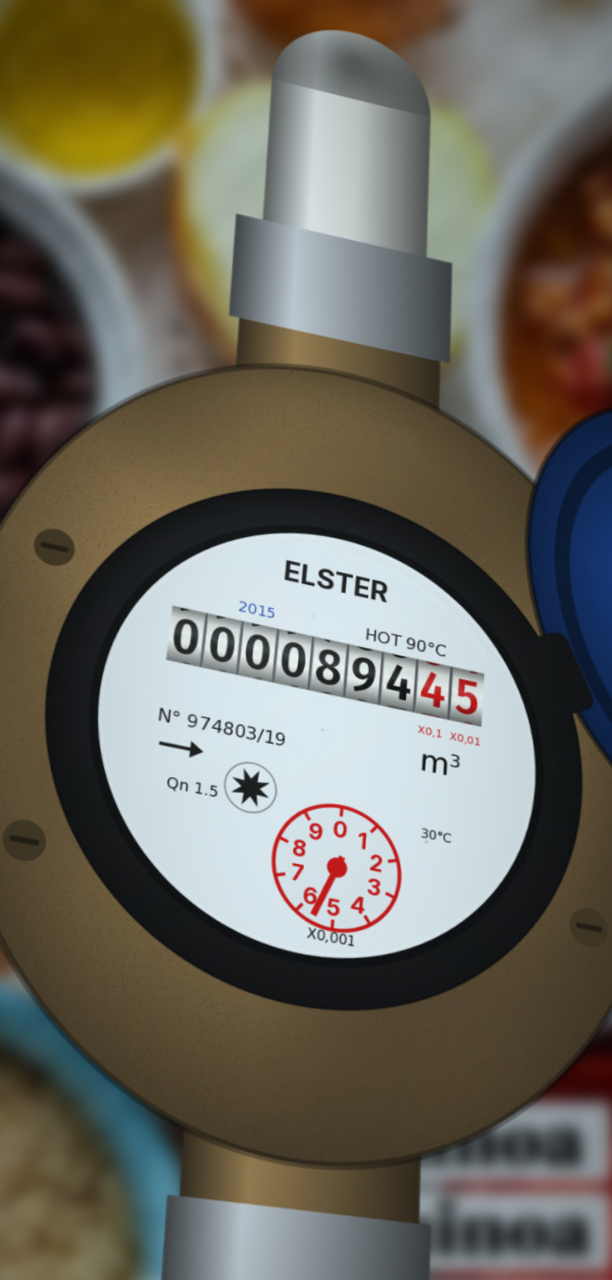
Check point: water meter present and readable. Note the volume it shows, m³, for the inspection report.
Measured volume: 894.455 m³
